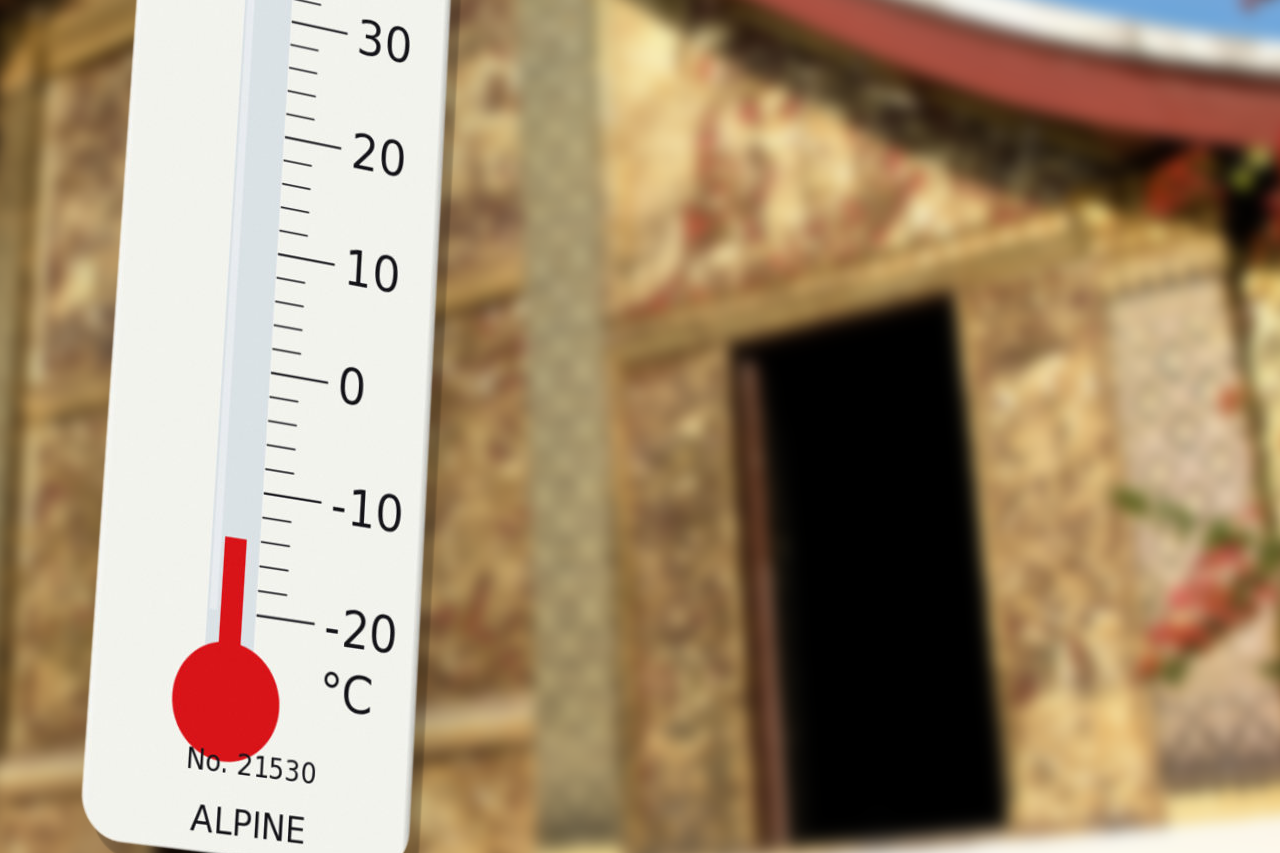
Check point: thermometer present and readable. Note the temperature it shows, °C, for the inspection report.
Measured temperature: -14 °C
